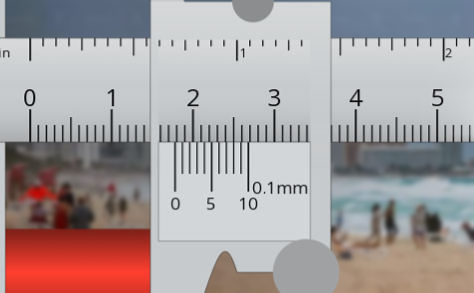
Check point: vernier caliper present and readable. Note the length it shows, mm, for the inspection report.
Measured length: 17.8 mm
